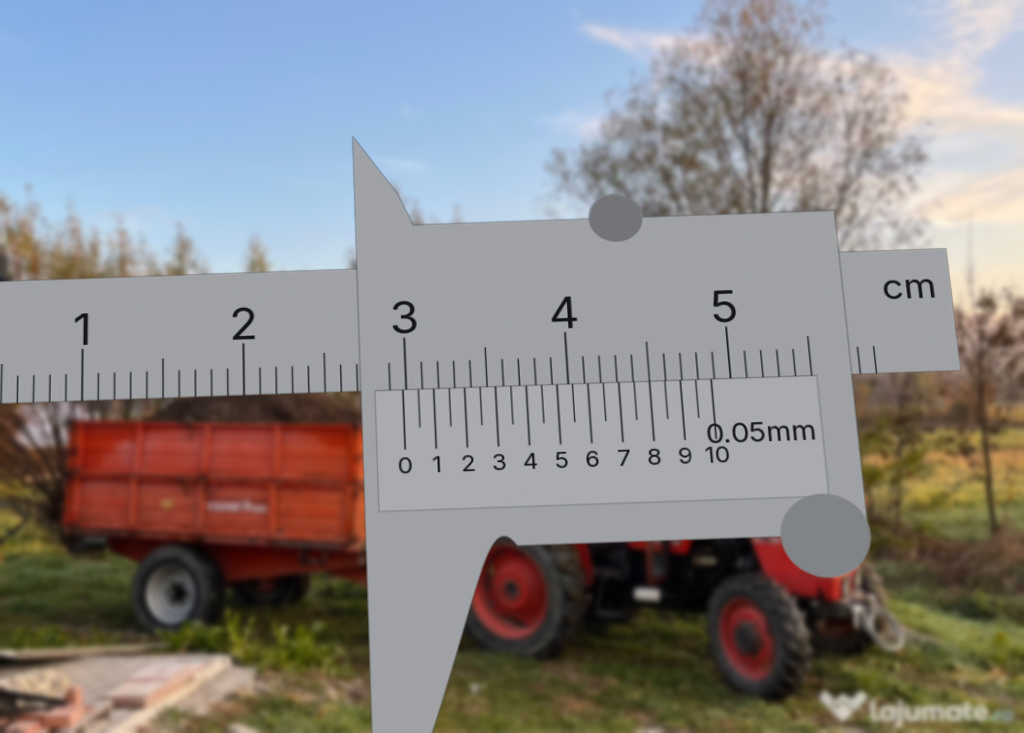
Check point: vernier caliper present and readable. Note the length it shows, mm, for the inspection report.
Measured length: 29.8 mm
